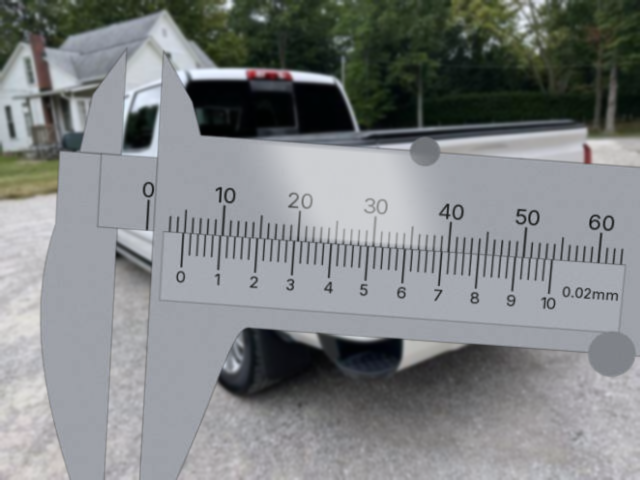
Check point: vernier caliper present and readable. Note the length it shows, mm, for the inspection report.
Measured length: 4.8 mm
